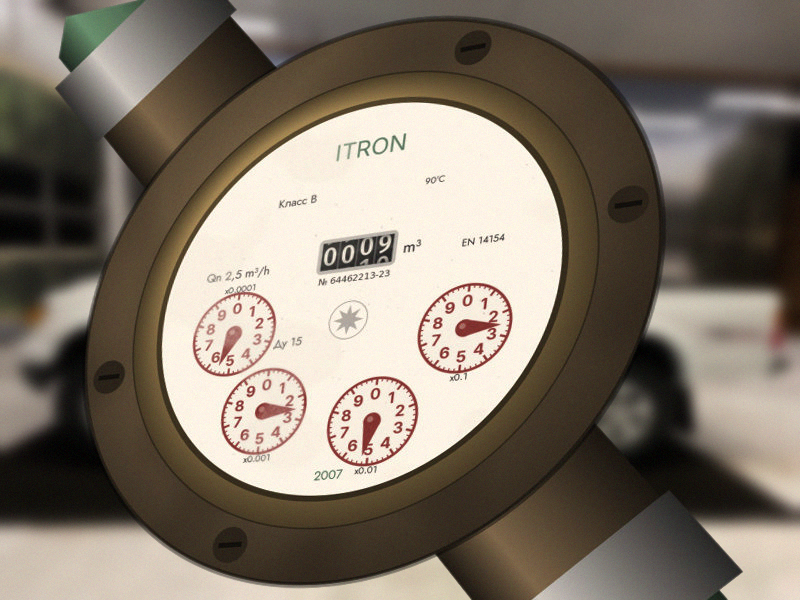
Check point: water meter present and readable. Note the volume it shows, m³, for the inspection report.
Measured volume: 9.2525 m³
